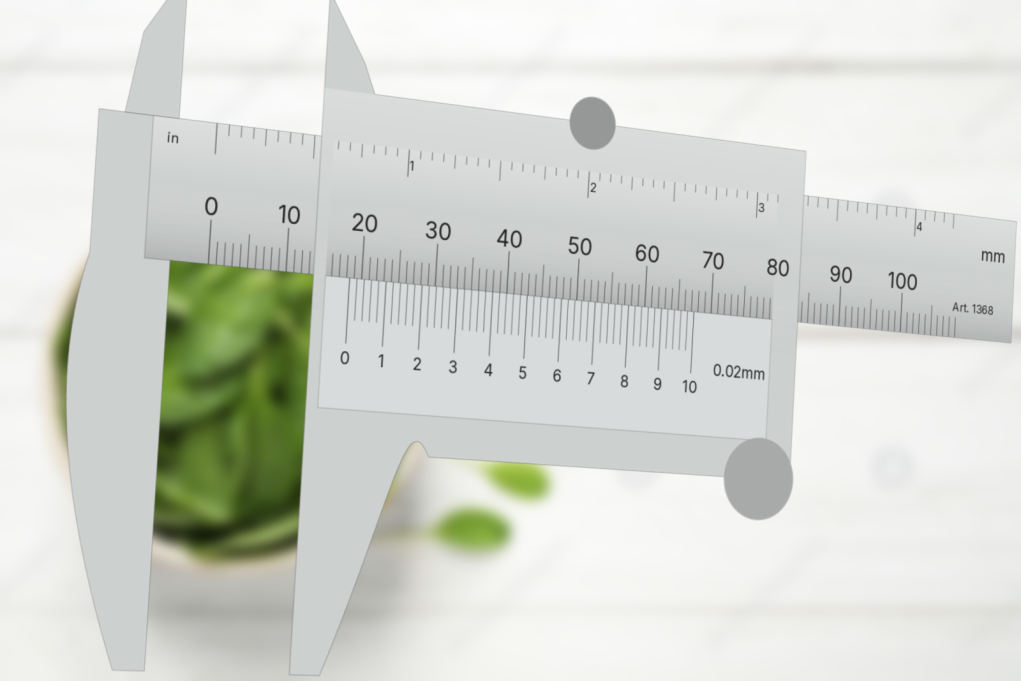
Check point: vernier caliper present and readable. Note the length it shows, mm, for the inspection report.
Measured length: 18.4 mm
